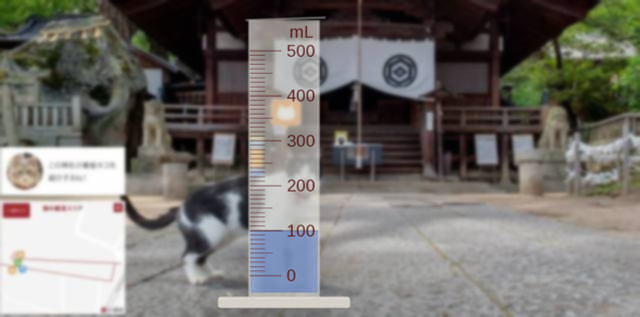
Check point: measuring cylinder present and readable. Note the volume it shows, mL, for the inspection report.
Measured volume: 100 mL
